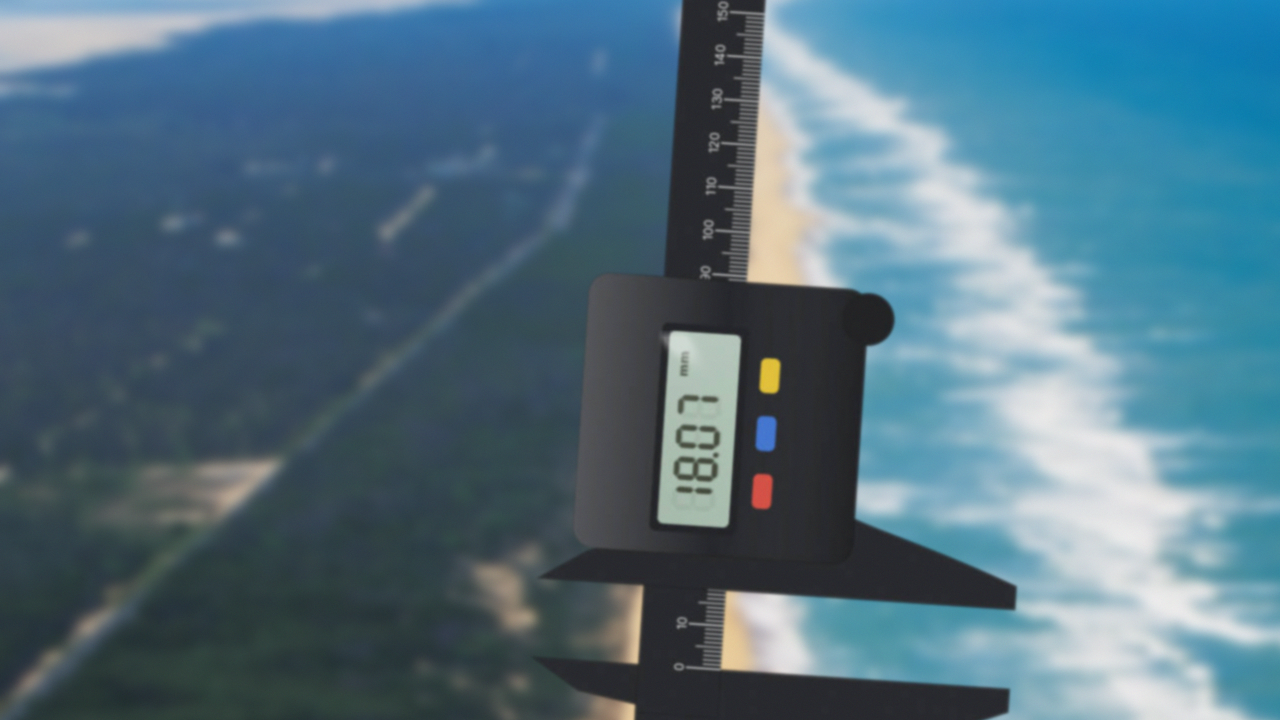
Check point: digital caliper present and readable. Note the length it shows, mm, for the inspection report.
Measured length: 18.07 mm
